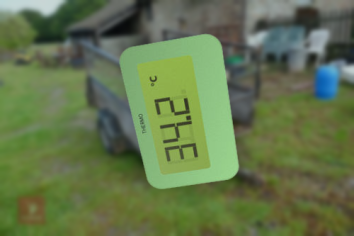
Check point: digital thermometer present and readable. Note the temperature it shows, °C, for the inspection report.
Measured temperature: 34.2 °C
